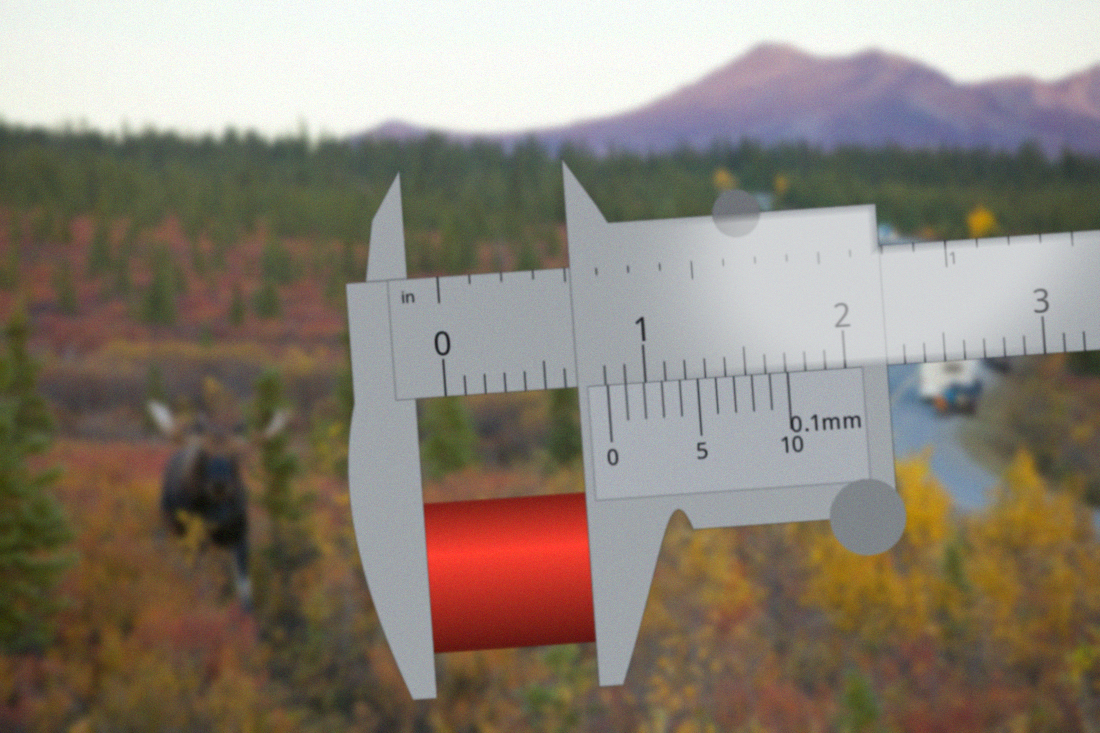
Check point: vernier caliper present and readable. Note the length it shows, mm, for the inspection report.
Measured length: 8.1 mm
